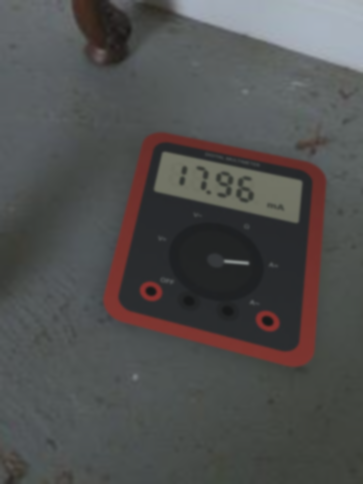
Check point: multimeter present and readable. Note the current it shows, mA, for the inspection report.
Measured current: 17.96 mA
